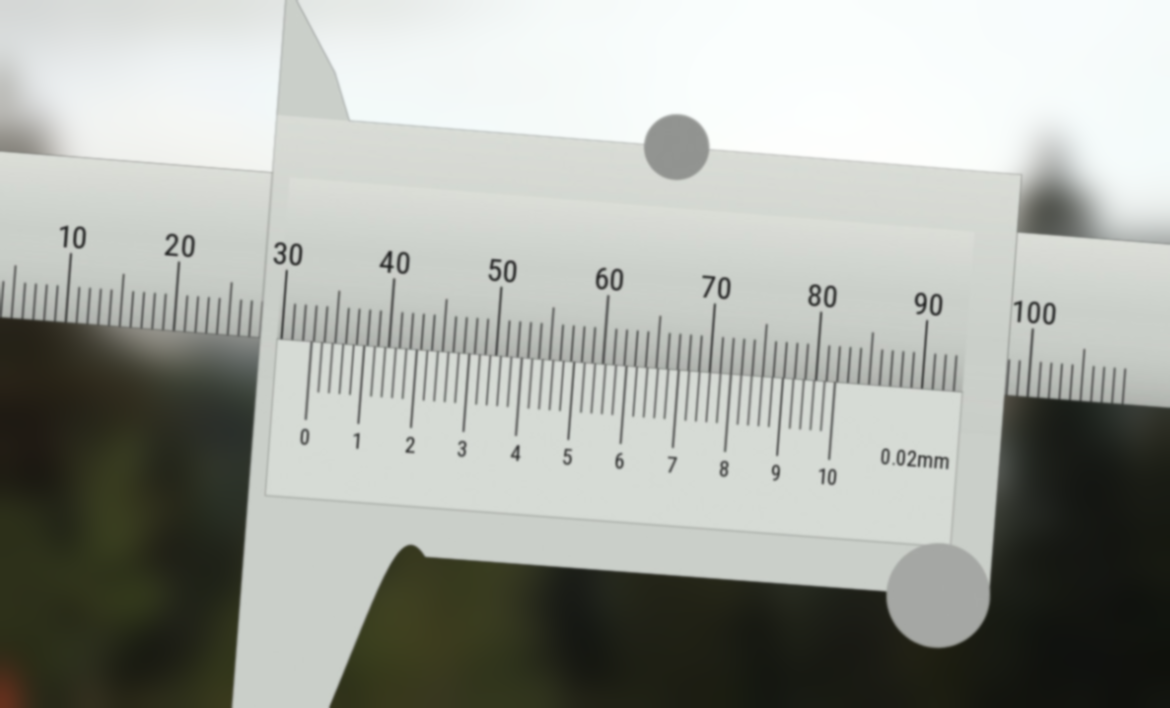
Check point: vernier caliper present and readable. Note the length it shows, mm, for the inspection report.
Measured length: 32.8 mm
